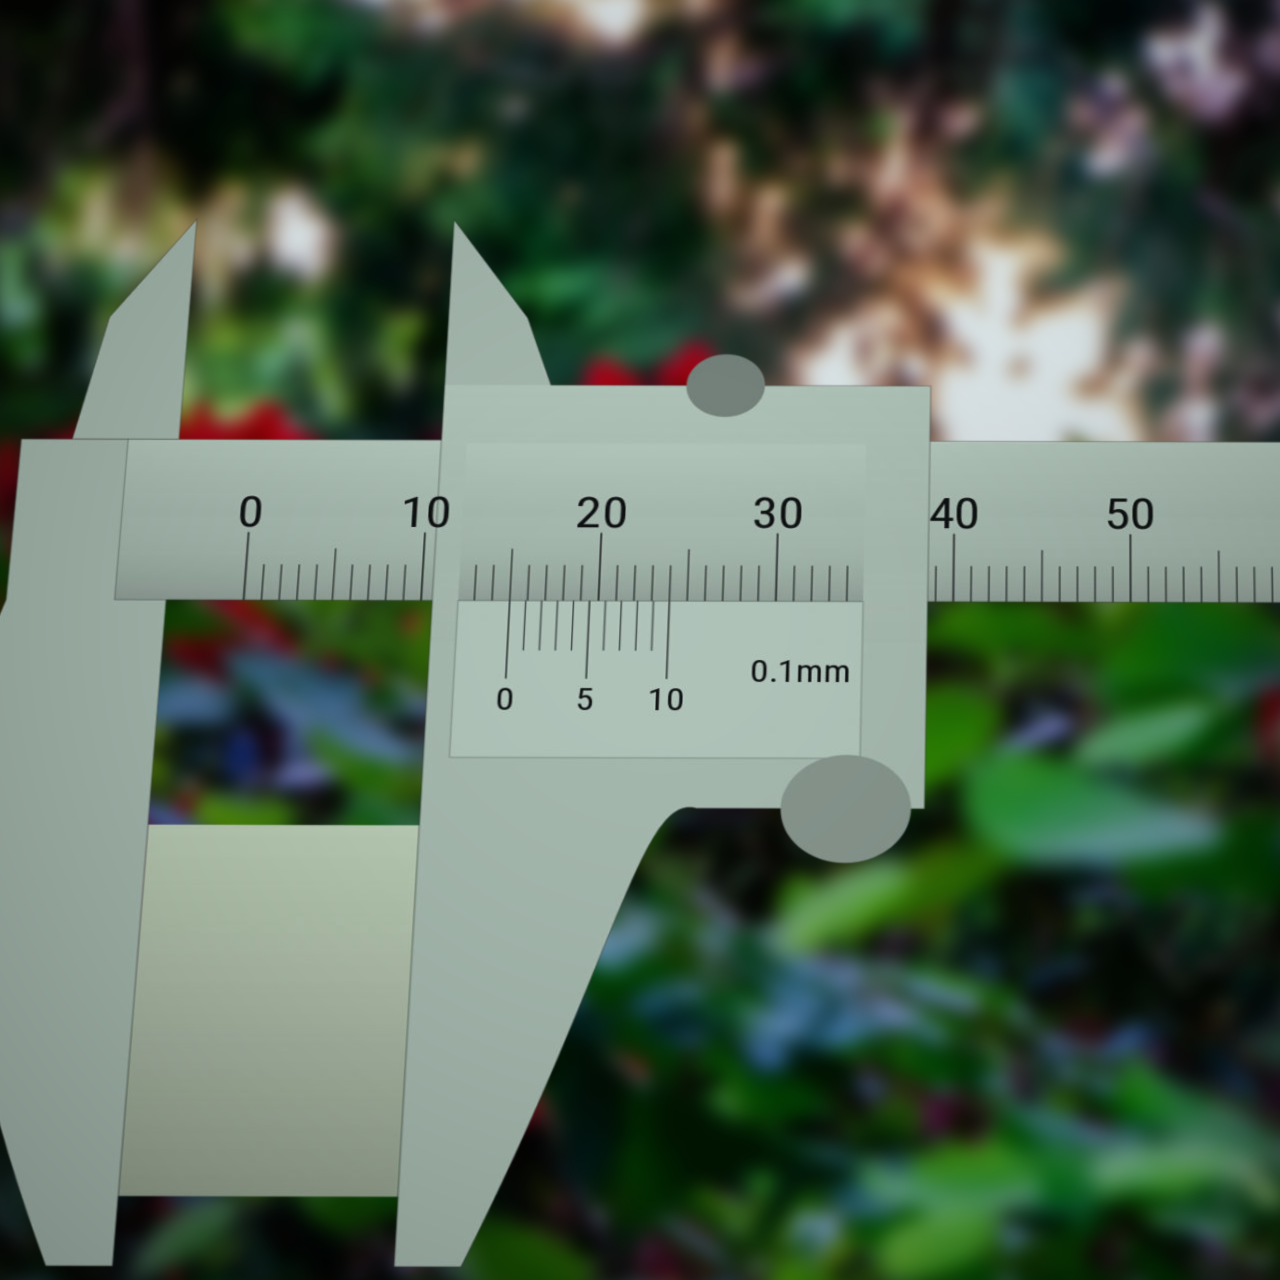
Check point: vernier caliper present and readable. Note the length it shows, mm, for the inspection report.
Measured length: 15.0 mm
